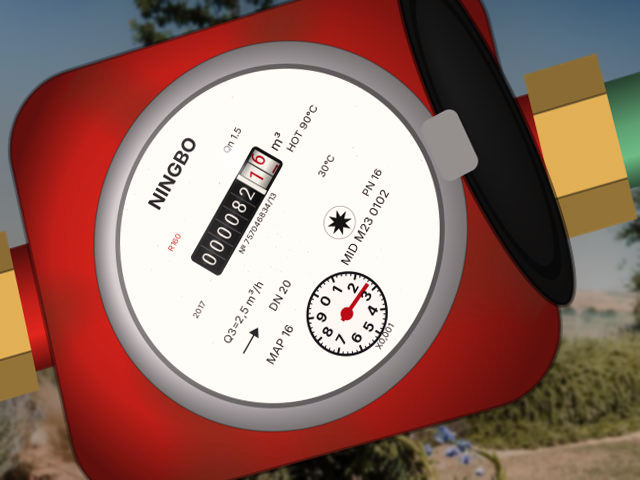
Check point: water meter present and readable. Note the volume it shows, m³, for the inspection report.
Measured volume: 82.162 m³
